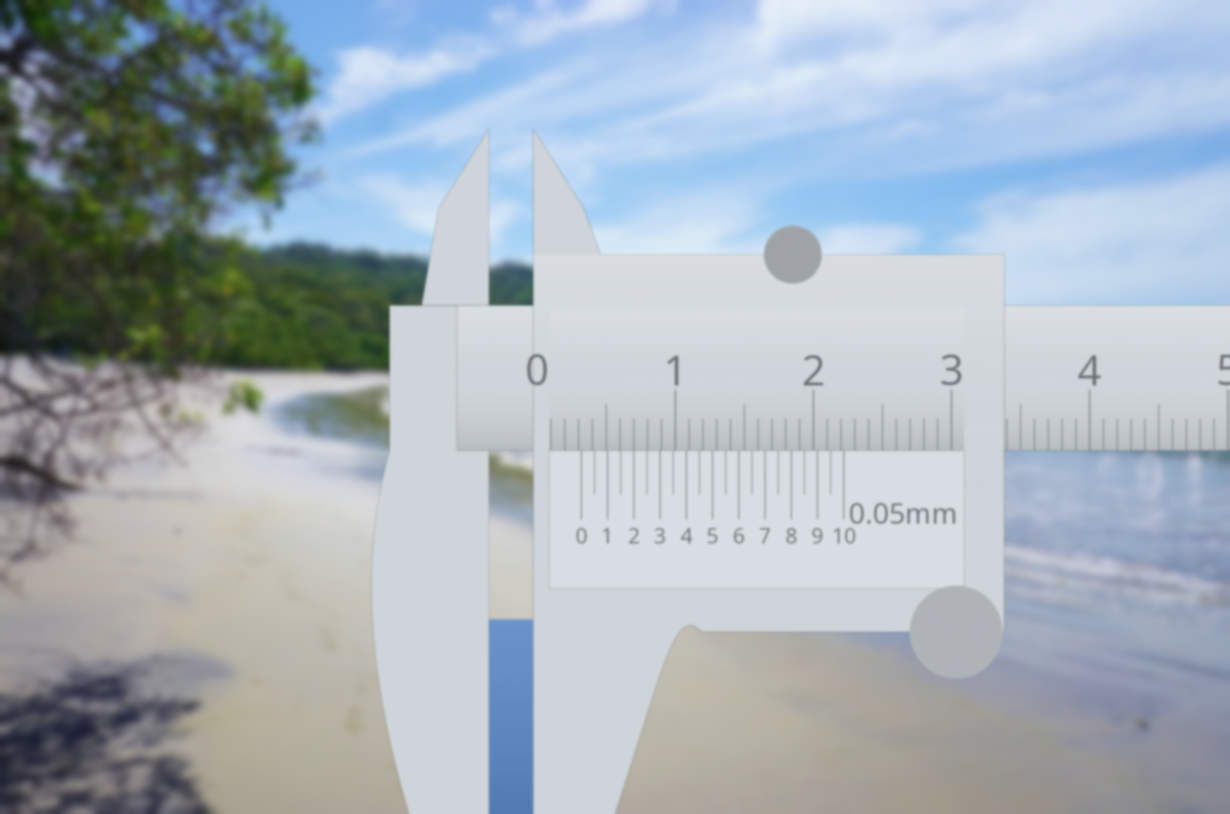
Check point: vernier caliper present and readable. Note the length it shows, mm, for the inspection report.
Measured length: 3.2 mm
